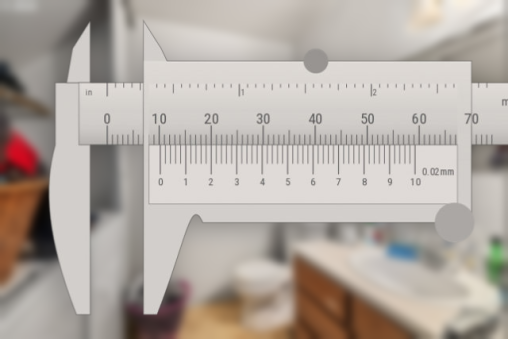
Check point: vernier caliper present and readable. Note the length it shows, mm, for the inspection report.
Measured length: 10.2 mm
